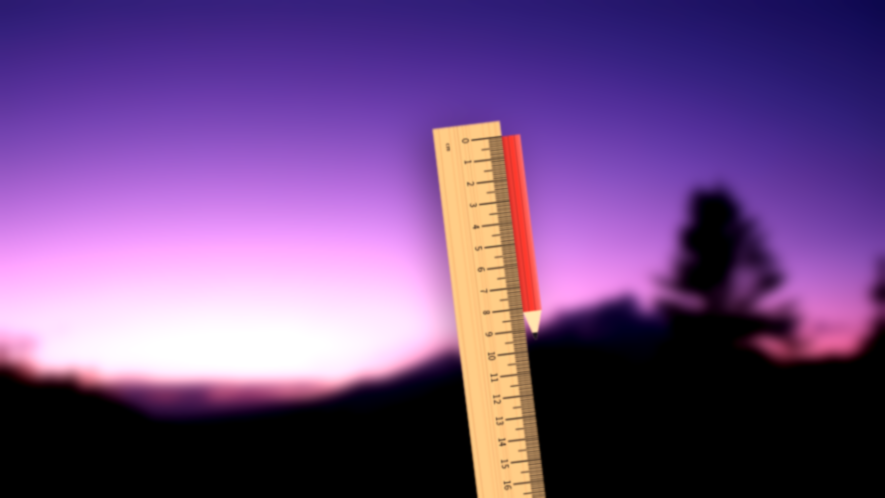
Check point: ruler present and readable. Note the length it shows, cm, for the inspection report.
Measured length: 9.5 cm
